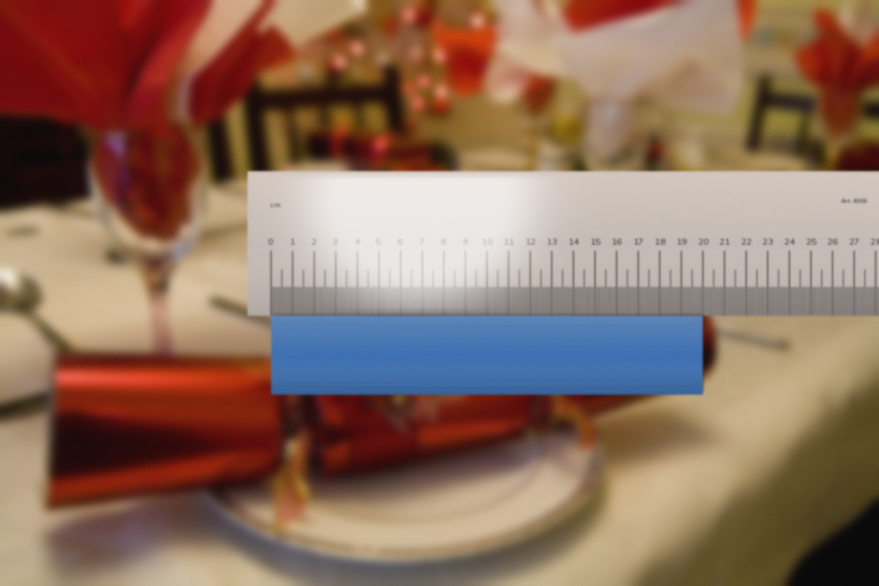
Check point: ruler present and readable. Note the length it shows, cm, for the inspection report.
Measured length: 20 cm
